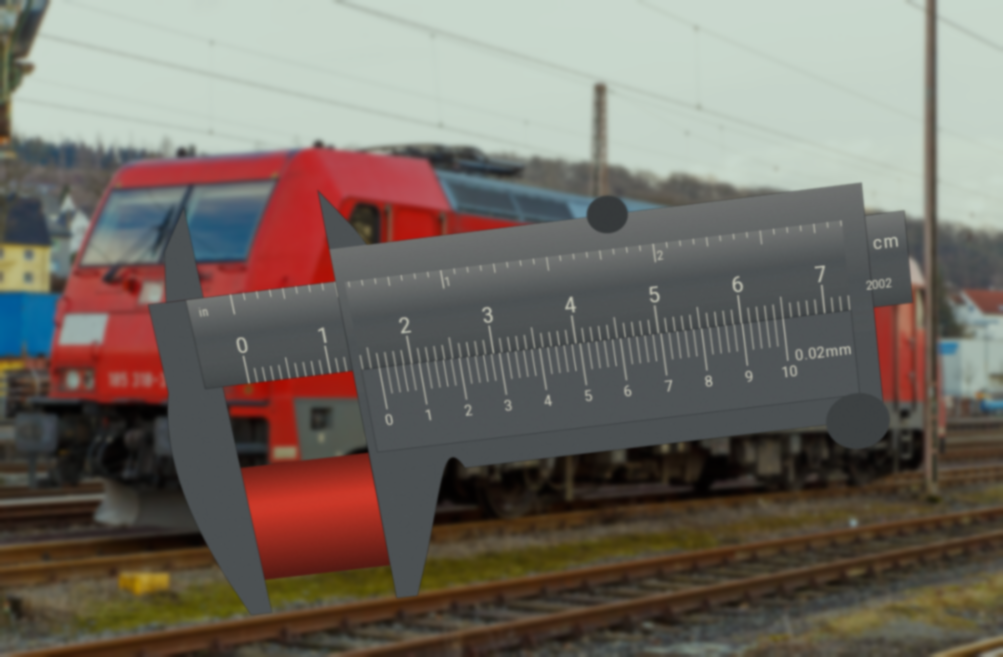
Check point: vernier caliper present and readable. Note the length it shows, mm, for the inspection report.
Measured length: 16.0 mm
